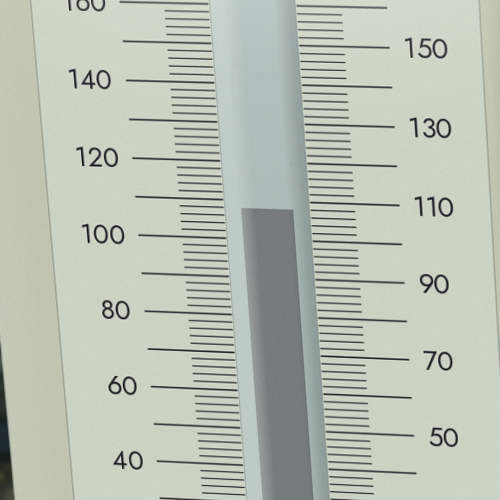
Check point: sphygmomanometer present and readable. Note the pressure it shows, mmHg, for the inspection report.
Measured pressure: 108 mmHg
